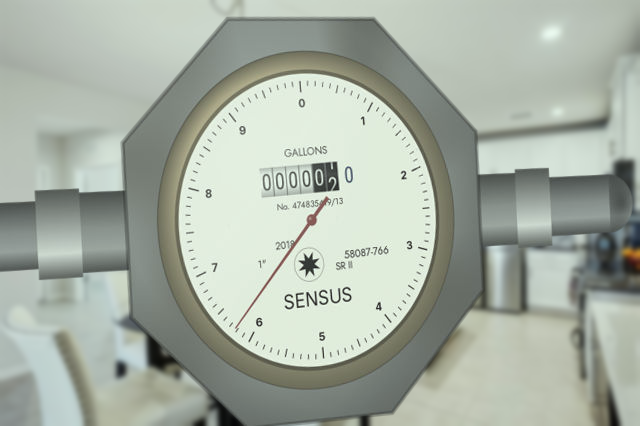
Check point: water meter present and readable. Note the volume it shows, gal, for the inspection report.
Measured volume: 16.2 gal
